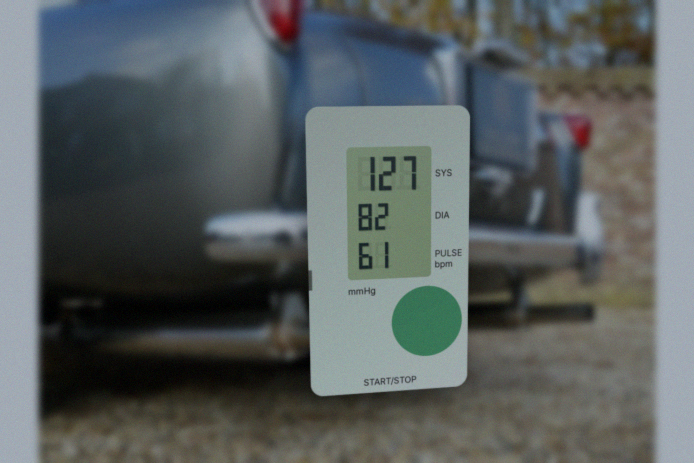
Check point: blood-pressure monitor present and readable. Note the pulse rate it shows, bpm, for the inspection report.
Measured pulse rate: 61 bpm
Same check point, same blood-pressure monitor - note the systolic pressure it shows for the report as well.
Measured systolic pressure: 127 mmHg
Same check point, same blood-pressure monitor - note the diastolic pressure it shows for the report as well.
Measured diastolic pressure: 82 mmHg
